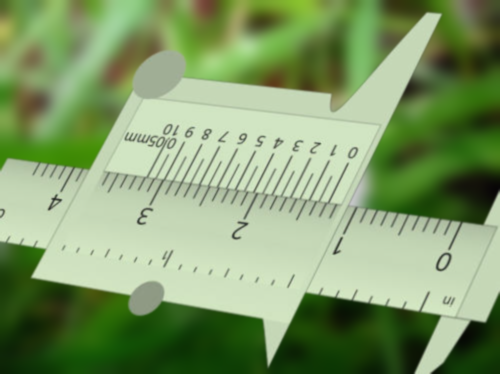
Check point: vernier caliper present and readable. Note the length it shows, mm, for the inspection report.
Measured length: 12.8 mm
